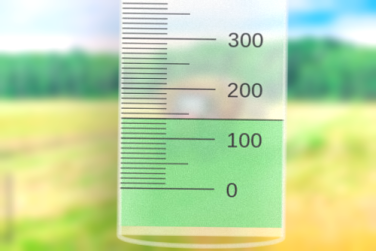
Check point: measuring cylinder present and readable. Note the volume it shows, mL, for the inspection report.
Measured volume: 140 mL
